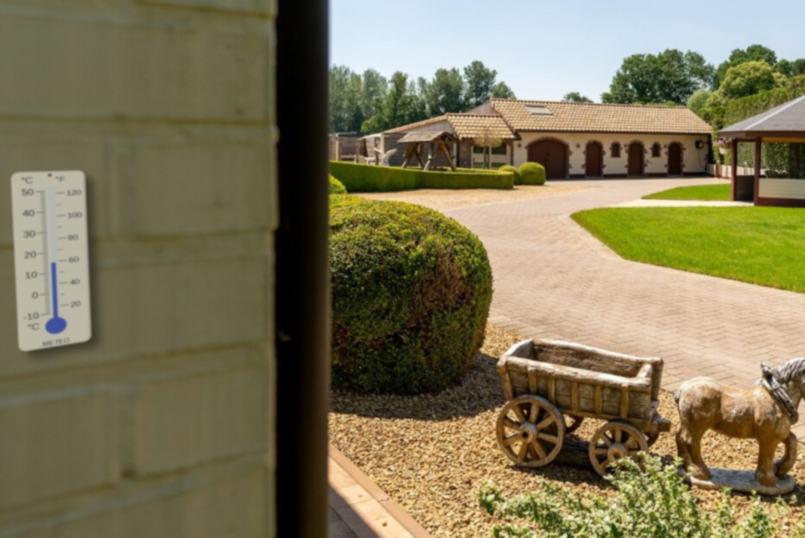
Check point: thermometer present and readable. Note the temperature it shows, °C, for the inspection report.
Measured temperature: 15 °C
